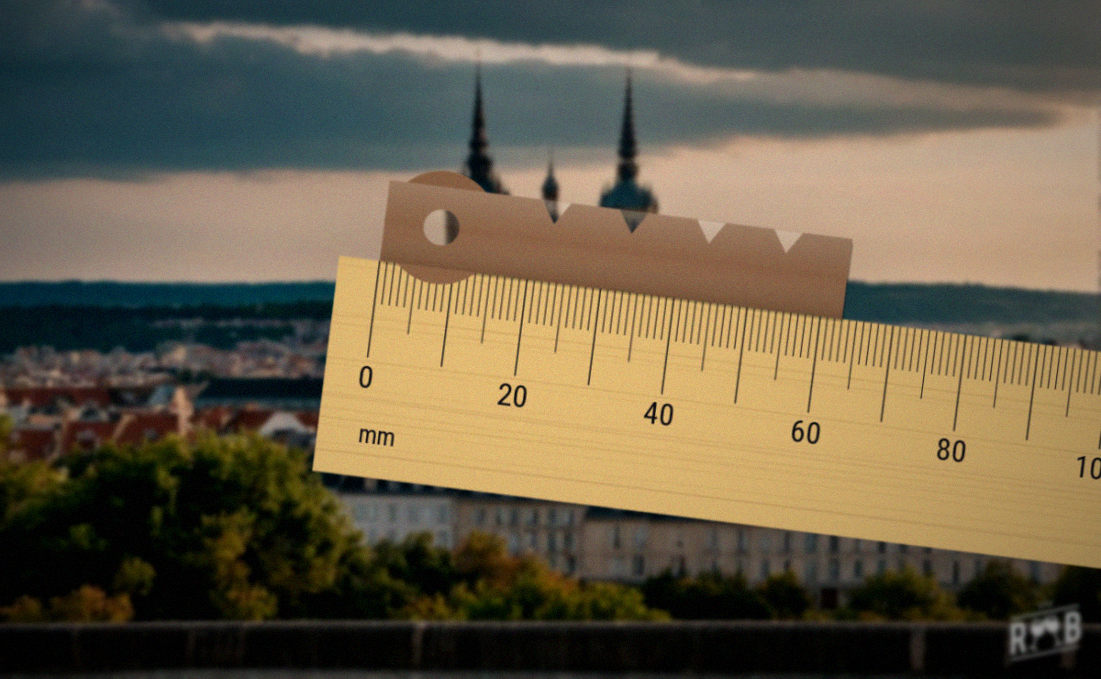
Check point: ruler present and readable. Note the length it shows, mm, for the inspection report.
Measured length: 63 mm
